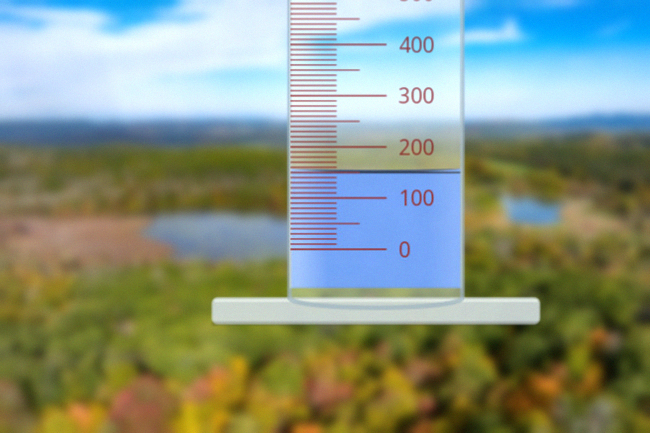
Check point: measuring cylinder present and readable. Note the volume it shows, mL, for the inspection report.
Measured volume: 150 mL
